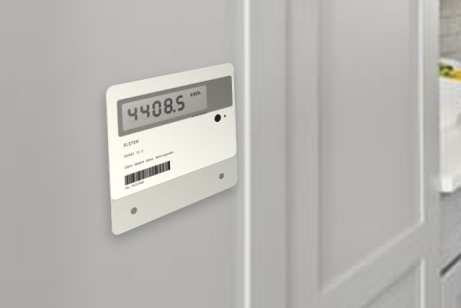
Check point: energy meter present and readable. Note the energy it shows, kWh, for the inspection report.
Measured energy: 4408.5 kWh
